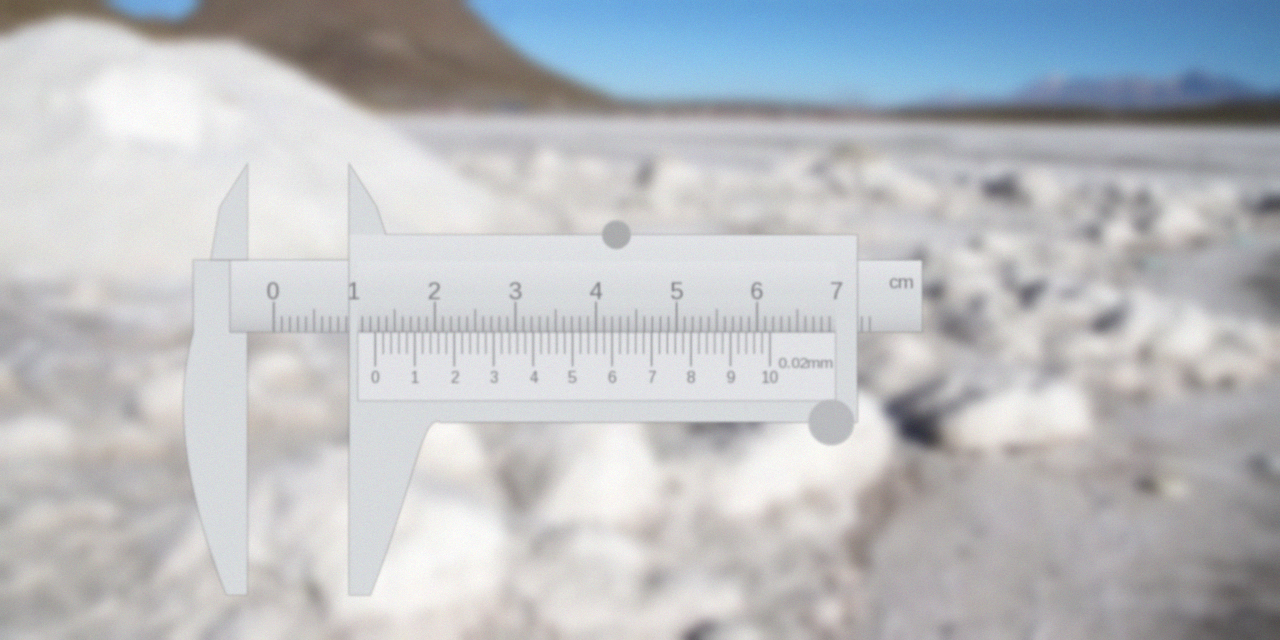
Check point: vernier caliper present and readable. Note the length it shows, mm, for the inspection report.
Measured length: 12.6 mm
